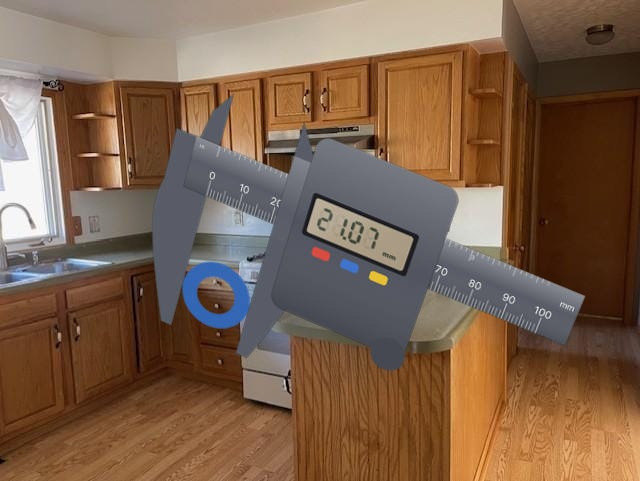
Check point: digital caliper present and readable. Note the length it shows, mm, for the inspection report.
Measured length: 21.07 mm
